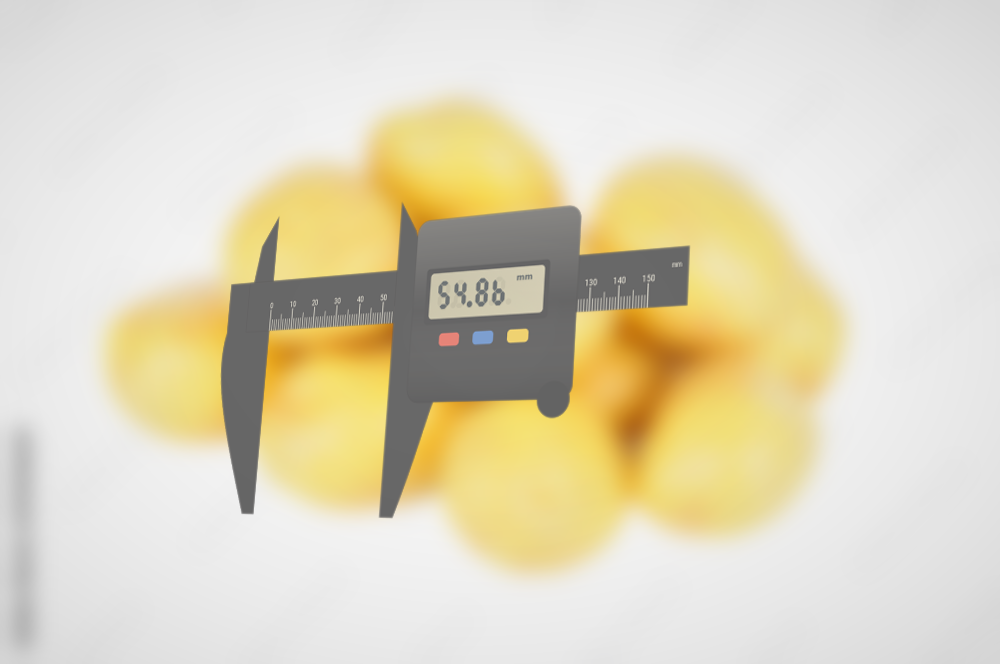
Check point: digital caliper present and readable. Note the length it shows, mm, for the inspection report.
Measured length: 54.86 mm
